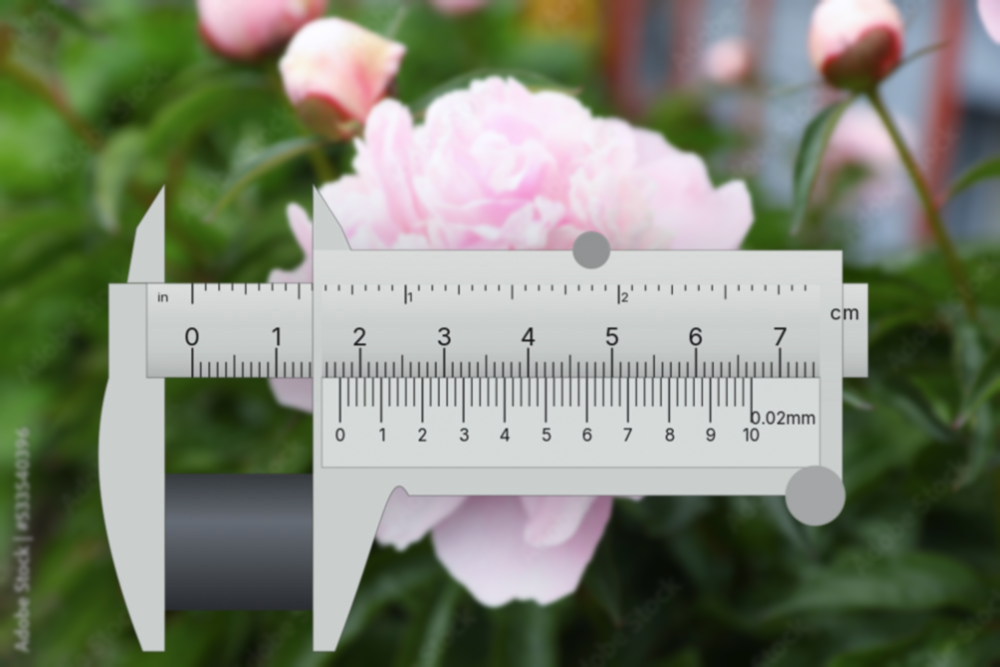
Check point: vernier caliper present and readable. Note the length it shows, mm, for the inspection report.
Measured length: 17.6 mm
